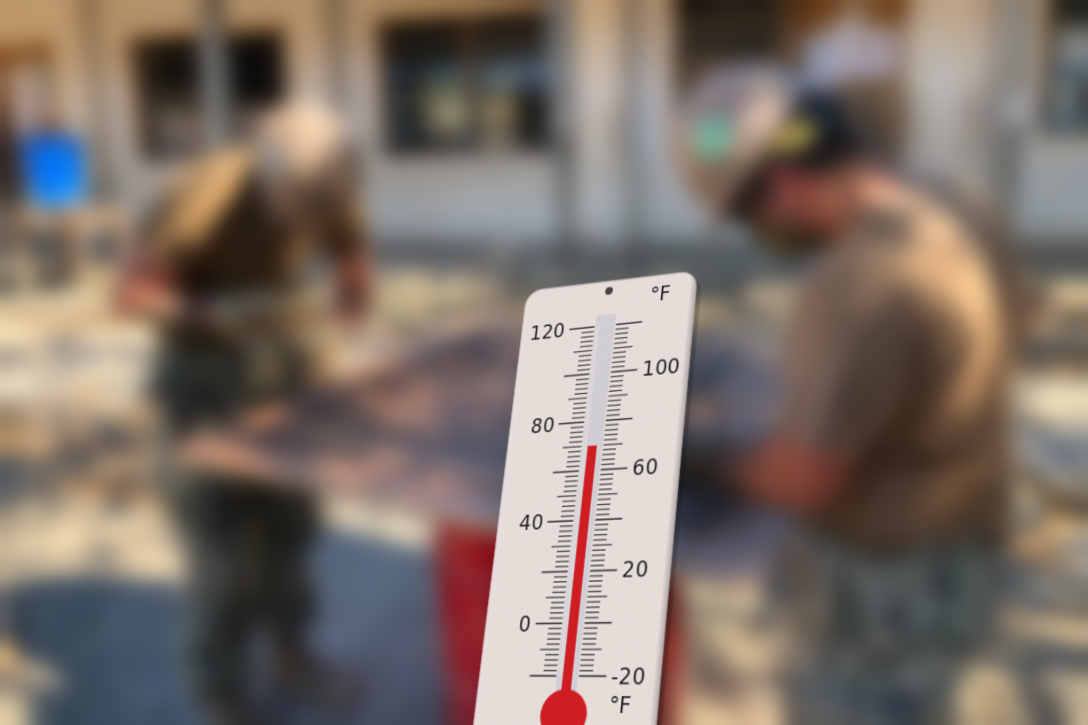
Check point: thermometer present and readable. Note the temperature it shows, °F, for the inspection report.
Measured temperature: 70 °F
